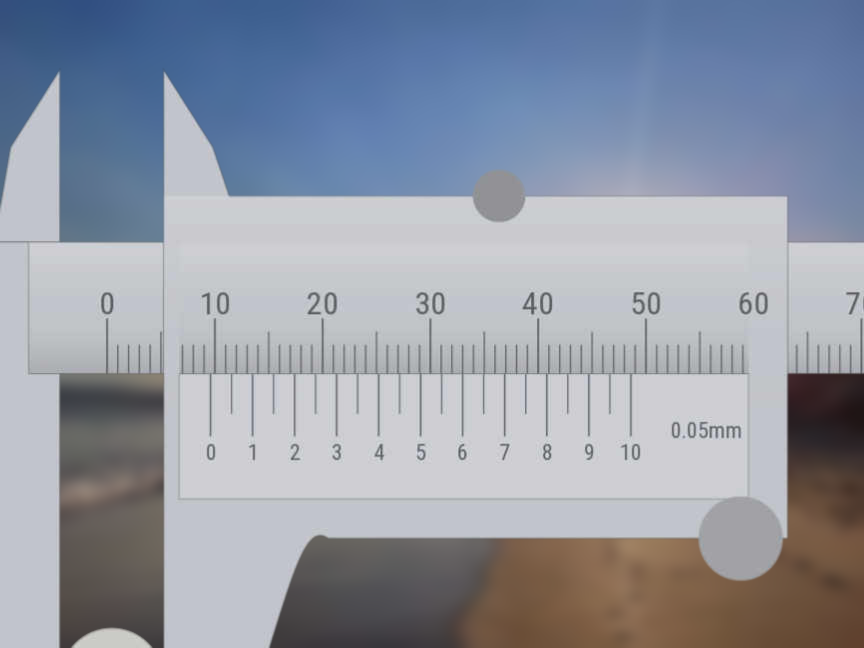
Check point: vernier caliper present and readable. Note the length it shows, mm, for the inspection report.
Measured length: 9.6 mm
